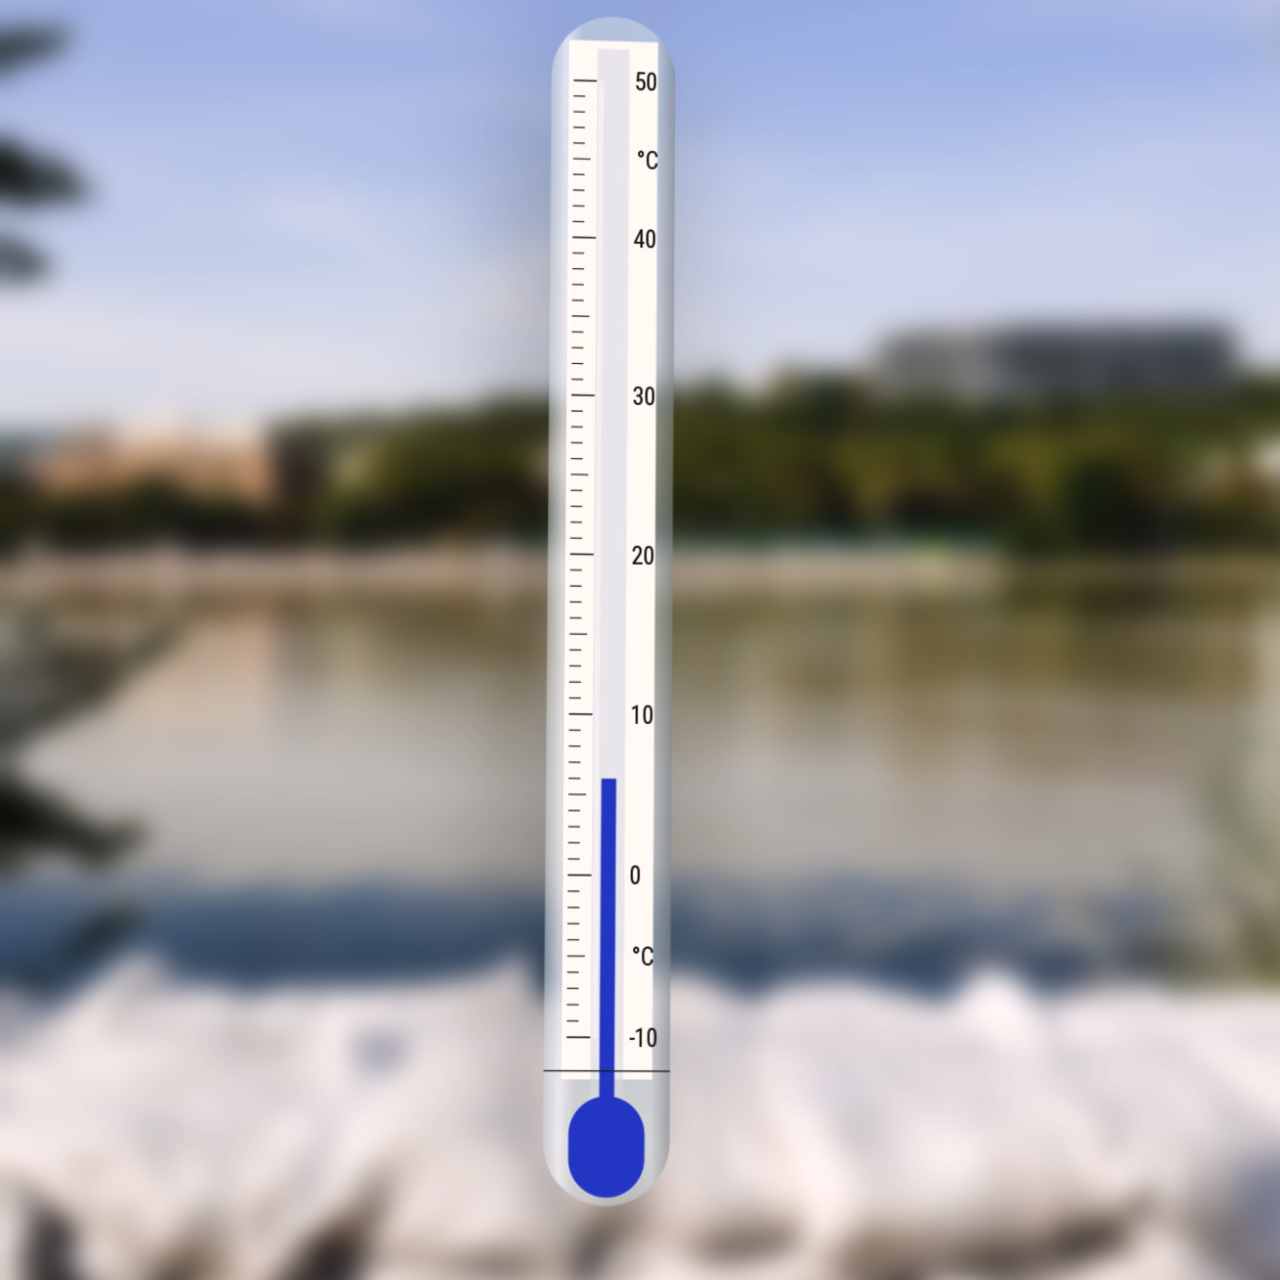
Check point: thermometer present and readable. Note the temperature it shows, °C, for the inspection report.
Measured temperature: 6 °C
